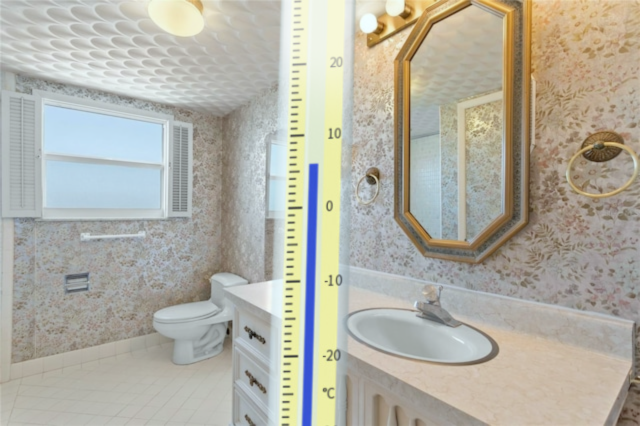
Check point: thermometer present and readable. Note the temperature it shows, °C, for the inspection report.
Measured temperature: 6 °C
